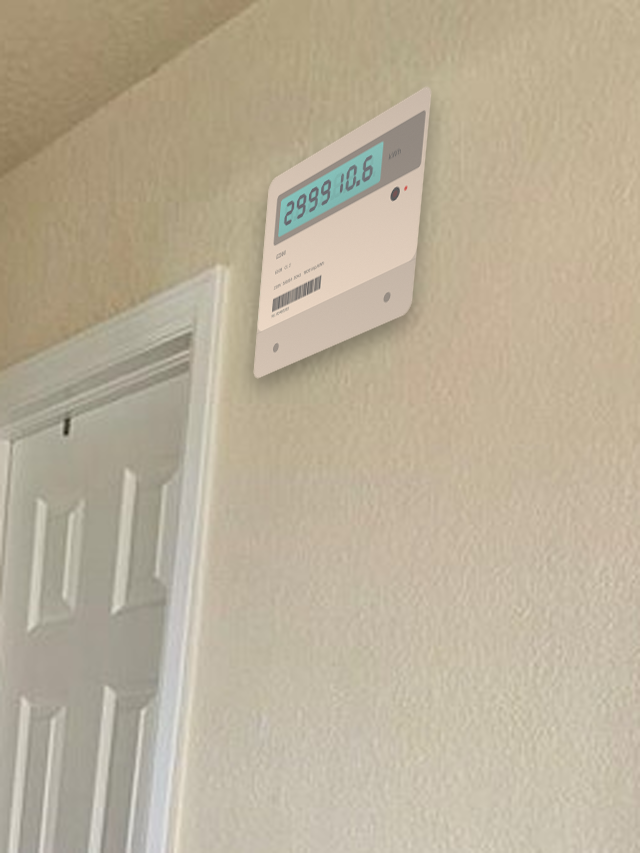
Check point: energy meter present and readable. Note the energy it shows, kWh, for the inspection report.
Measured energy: 299910.6 kWh
